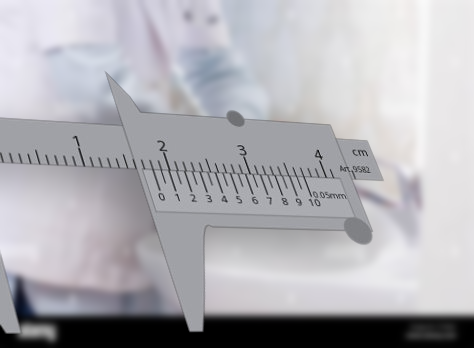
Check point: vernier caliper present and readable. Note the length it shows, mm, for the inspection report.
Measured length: 18.0 mm
